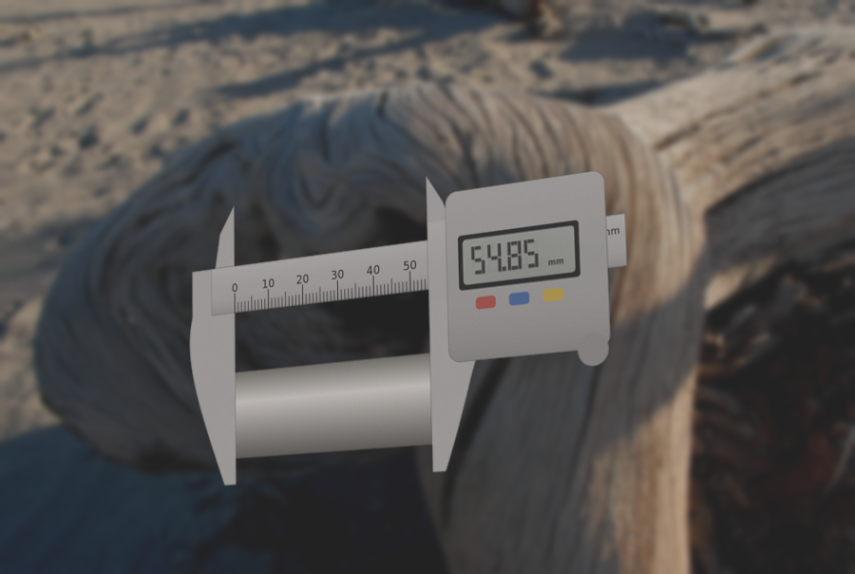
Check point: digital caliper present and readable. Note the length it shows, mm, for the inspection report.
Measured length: 54.85 mm
